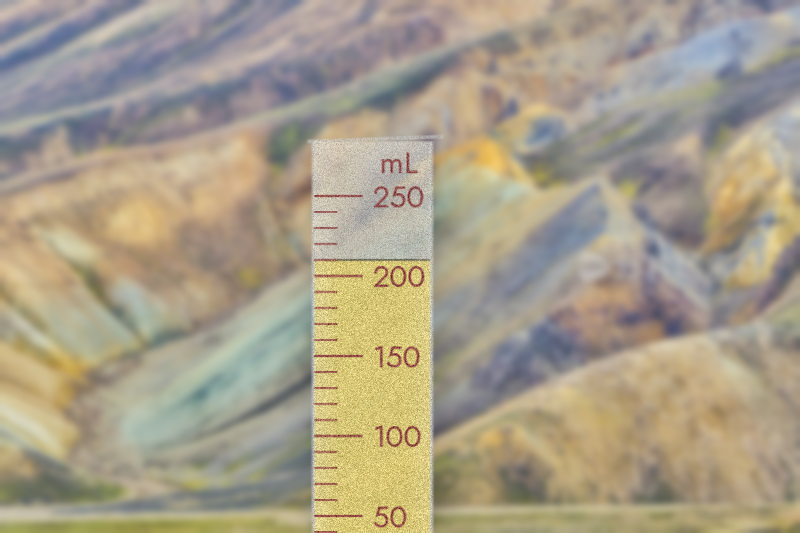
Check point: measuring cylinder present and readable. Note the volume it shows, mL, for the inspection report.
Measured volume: 210 mL
